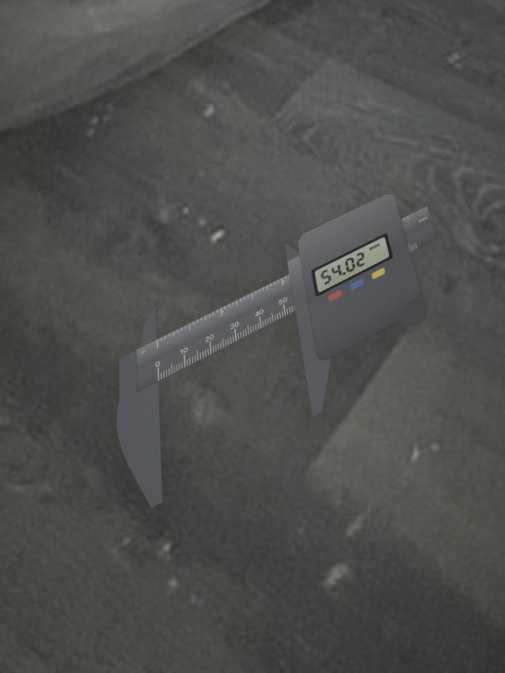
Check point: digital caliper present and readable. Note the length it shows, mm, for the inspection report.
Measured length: 54.02 mm
